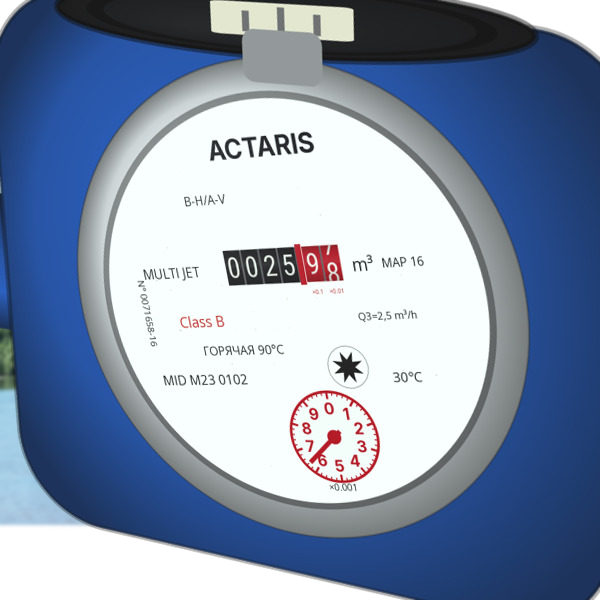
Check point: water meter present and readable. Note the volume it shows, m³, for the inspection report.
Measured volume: 25.976 m³
